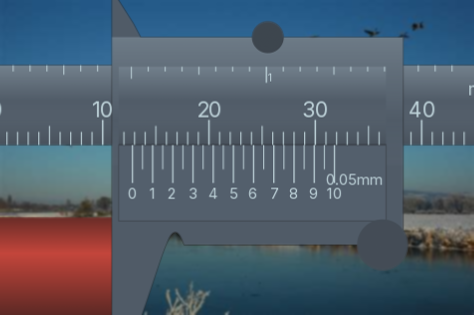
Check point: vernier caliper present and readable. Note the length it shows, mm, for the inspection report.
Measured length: 12.8 mm
